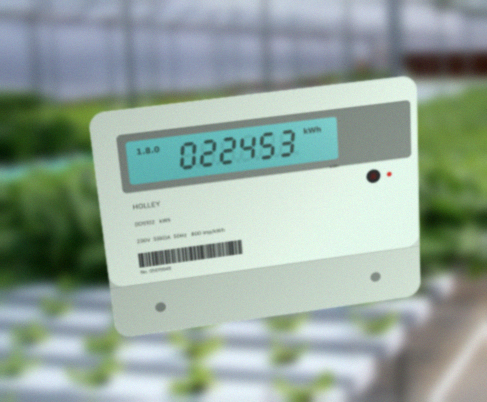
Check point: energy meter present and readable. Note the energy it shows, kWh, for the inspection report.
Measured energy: 22453 kWh
